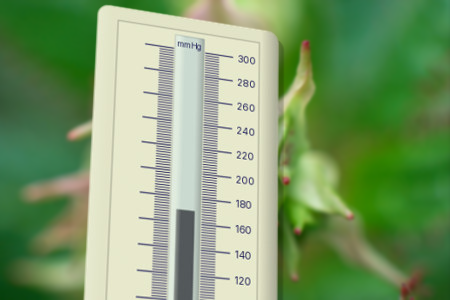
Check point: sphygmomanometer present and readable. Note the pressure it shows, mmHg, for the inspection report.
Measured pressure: 170 mmHg
